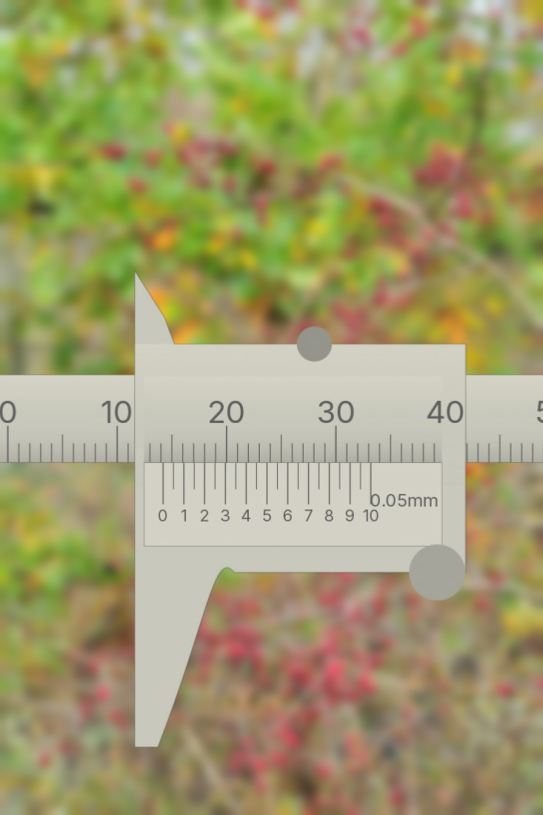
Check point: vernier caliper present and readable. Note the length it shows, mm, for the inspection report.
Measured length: 14.2 mm
